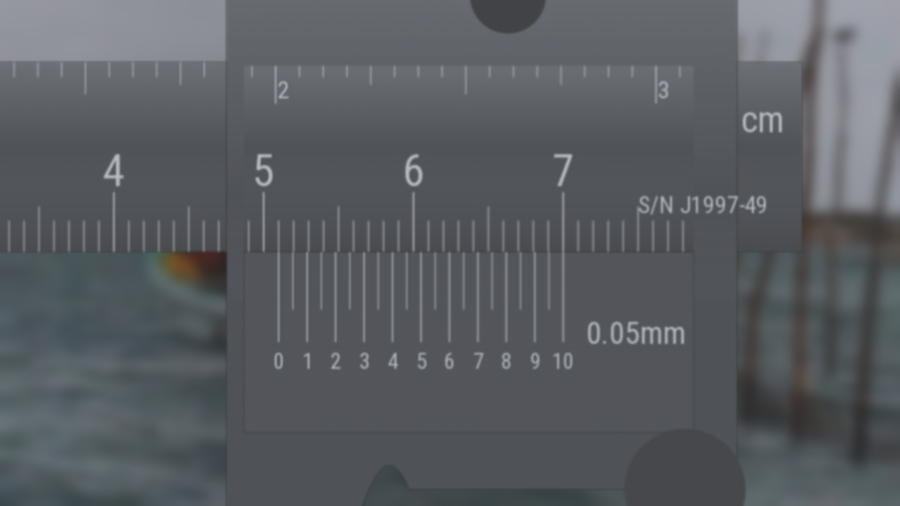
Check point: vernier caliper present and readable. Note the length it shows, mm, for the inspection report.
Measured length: 51.0 mm
